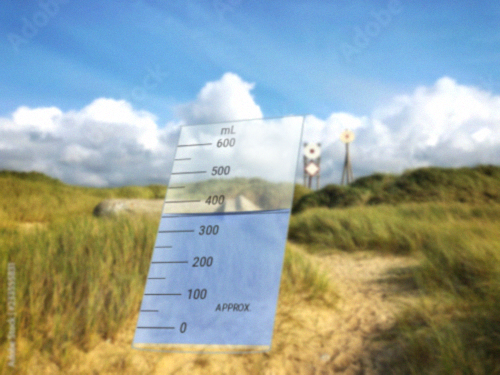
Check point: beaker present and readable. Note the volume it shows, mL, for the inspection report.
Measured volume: 350 mL
